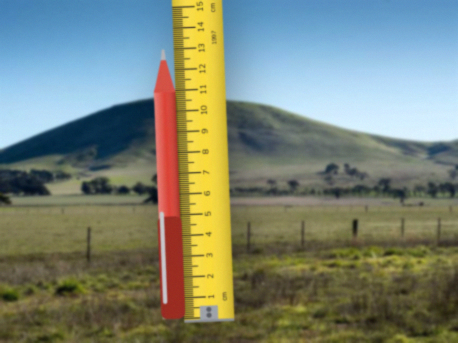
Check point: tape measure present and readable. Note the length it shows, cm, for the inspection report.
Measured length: 13 cm
